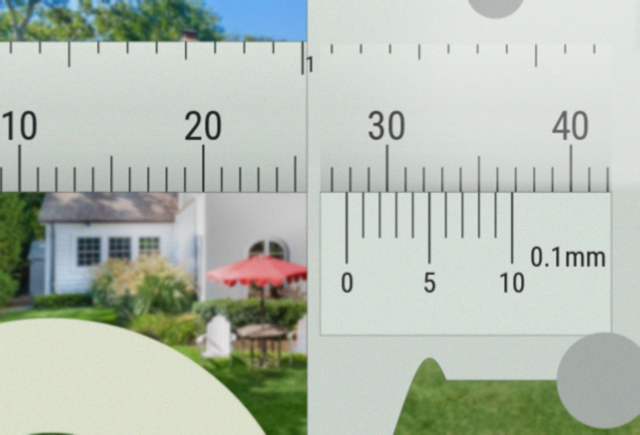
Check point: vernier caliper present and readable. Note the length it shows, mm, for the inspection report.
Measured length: 27.8 mm
